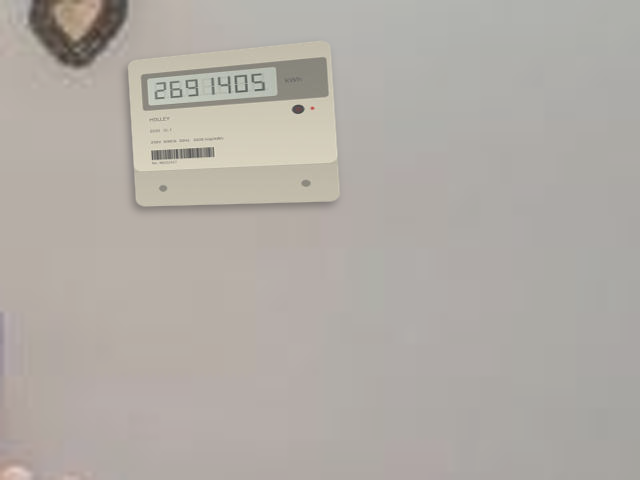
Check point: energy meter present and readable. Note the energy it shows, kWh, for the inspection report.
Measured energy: 2691405 kWh
